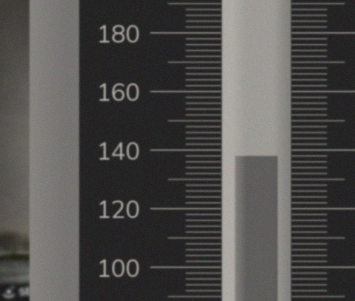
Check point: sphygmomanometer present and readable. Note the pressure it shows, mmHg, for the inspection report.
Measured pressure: 138 mmHg
